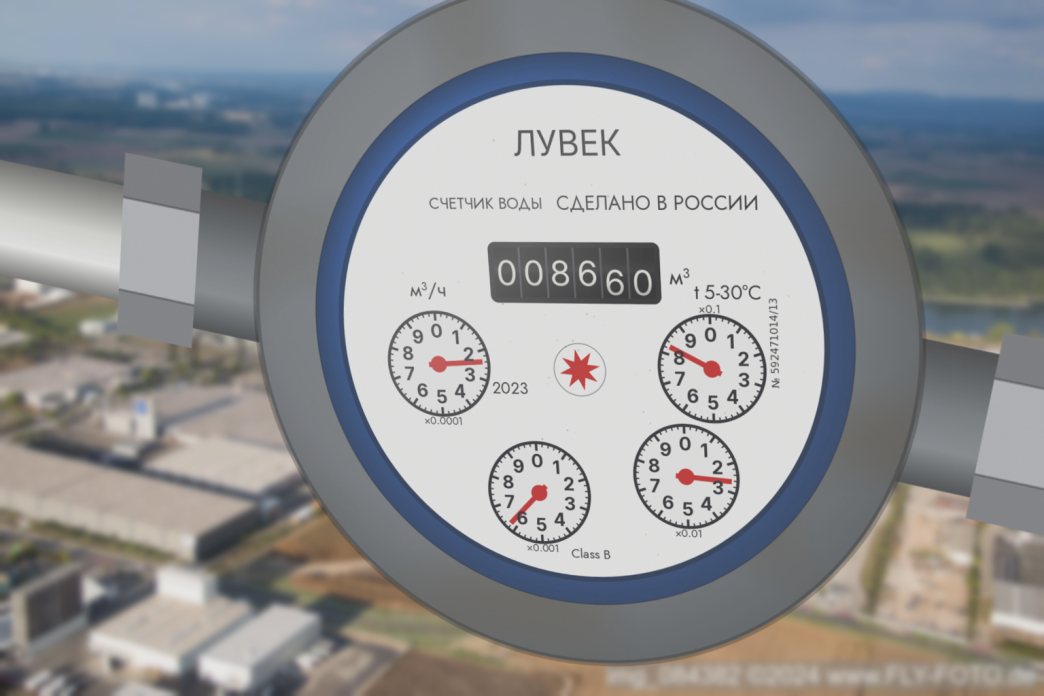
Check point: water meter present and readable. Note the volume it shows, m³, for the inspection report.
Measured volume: 8659.8262 m³
